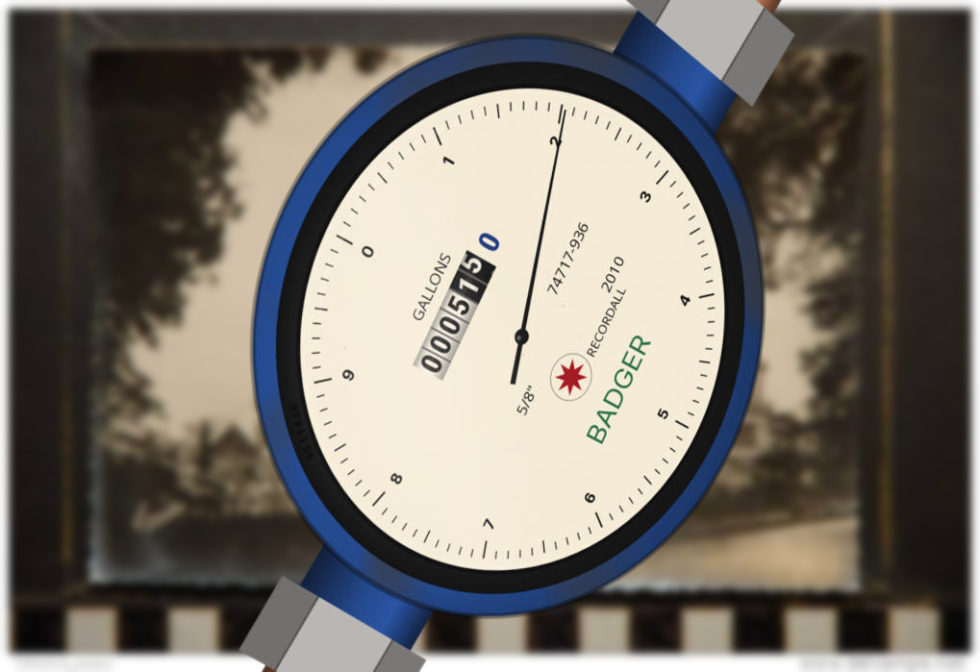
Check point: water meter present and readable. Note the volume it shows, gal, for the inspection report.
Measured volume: 5152.0 gal
